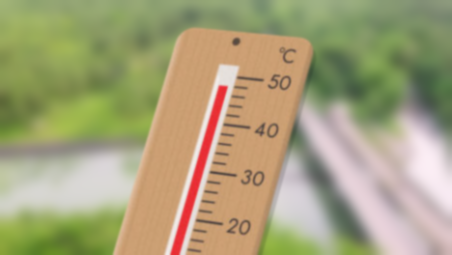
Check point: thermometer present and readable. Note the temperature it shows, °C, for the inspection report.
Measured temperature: 48 °C
